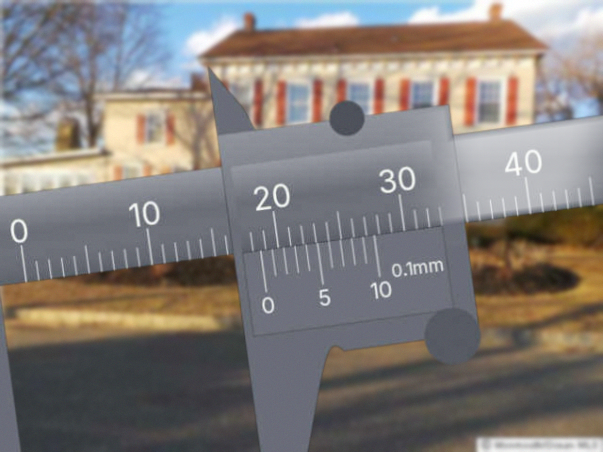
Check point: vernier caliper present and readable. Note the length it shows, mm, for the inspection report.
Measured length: 18.6 mm
